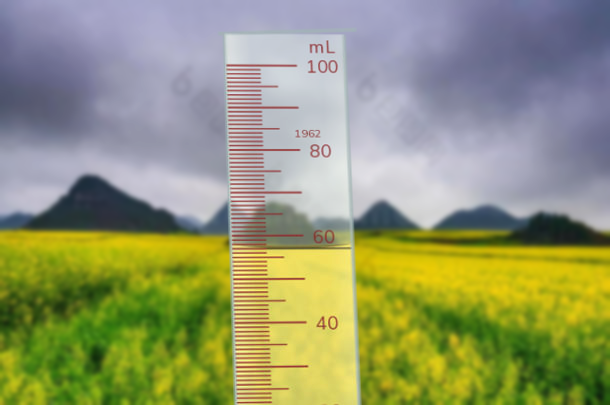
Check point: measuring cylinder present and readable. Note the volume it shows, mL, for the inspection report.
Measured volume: 57 mL
